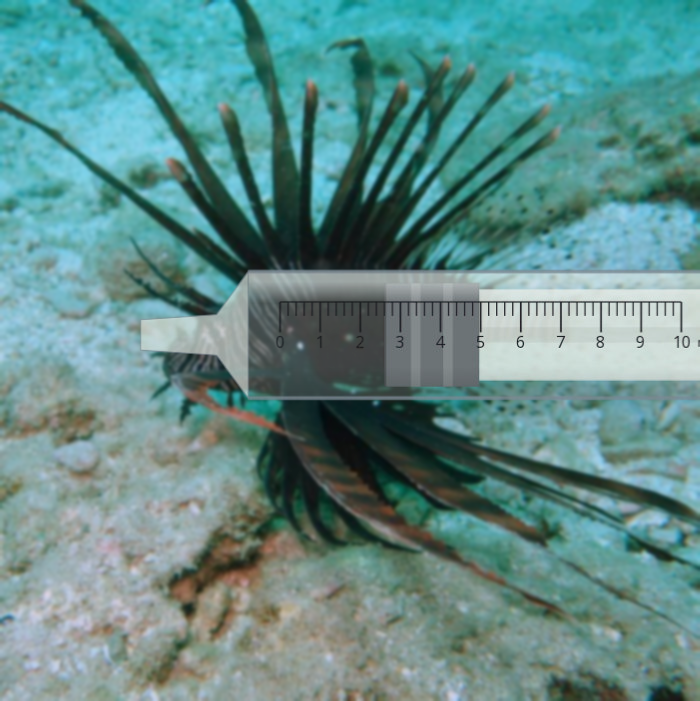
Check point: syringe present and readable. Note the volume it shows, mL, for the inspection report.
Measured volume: 2.6 mL
